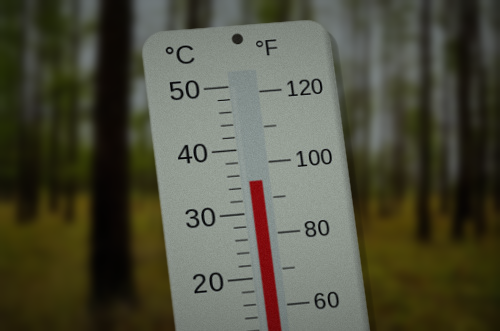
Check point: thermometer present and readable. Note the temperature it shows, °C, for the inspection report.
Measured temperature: 35 °C
